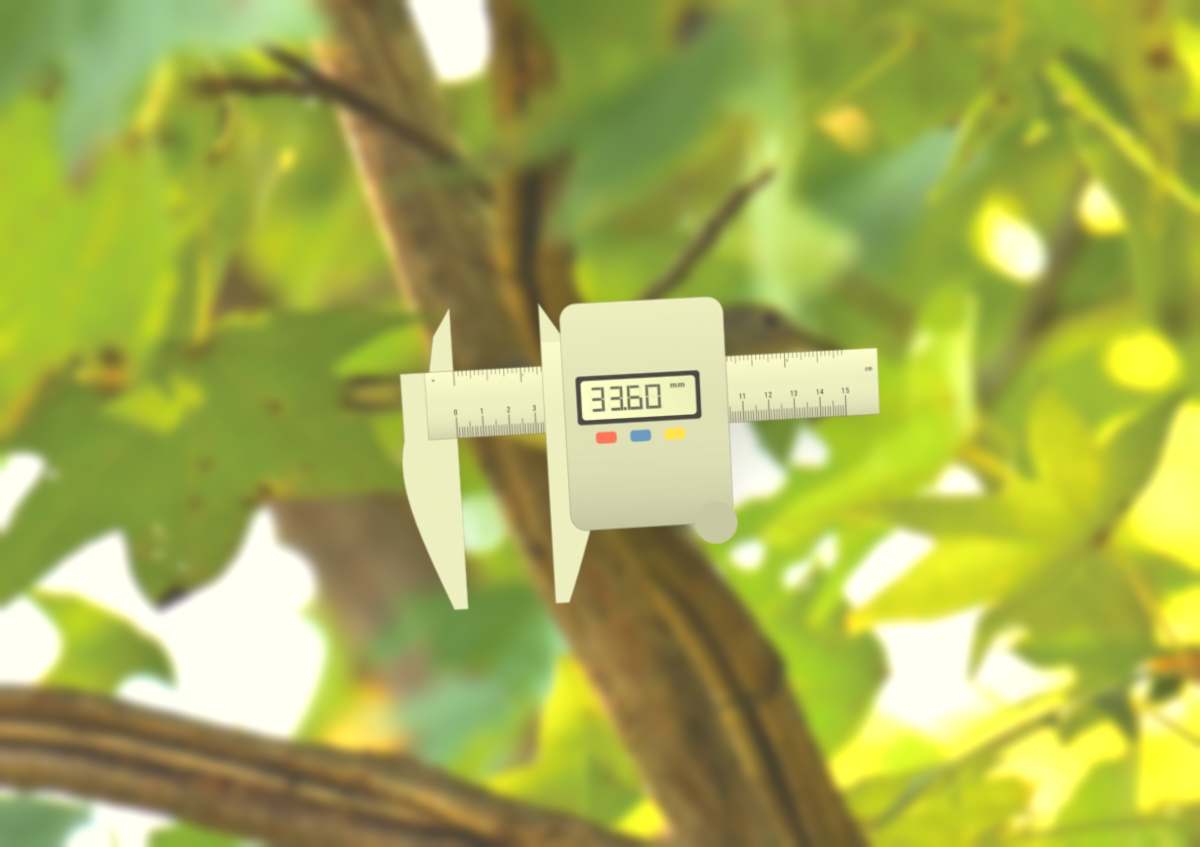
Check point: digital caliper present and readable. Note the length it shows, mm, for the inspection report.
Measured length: 33.60 mm
